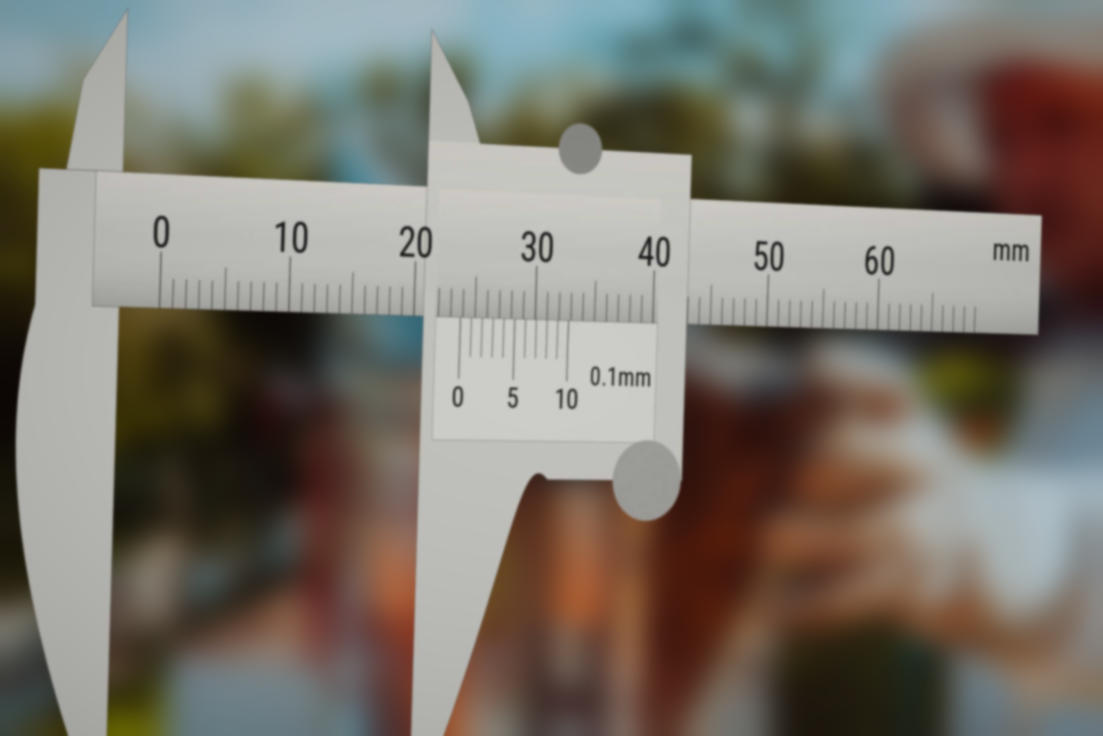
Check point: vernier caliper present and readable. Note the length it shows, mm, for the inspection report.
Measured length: 23.8 mm
